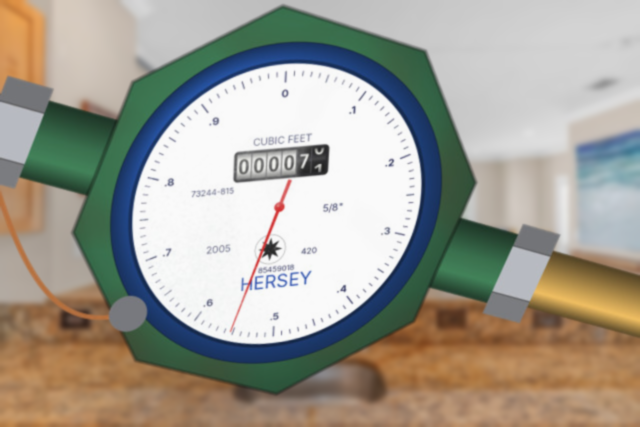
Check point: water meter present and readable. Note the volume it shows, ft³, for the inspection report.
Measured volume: 70.55 ft³
